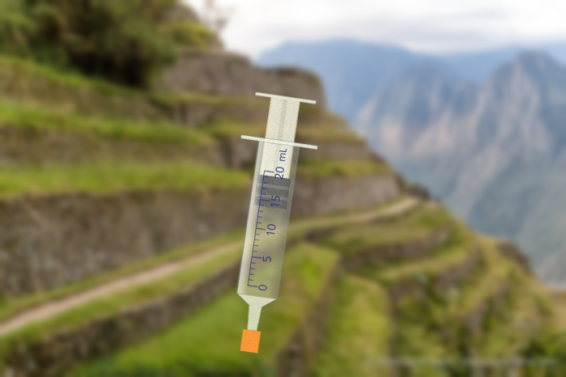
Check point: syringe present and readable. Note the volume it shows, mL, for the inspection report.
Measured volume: 14 mL
